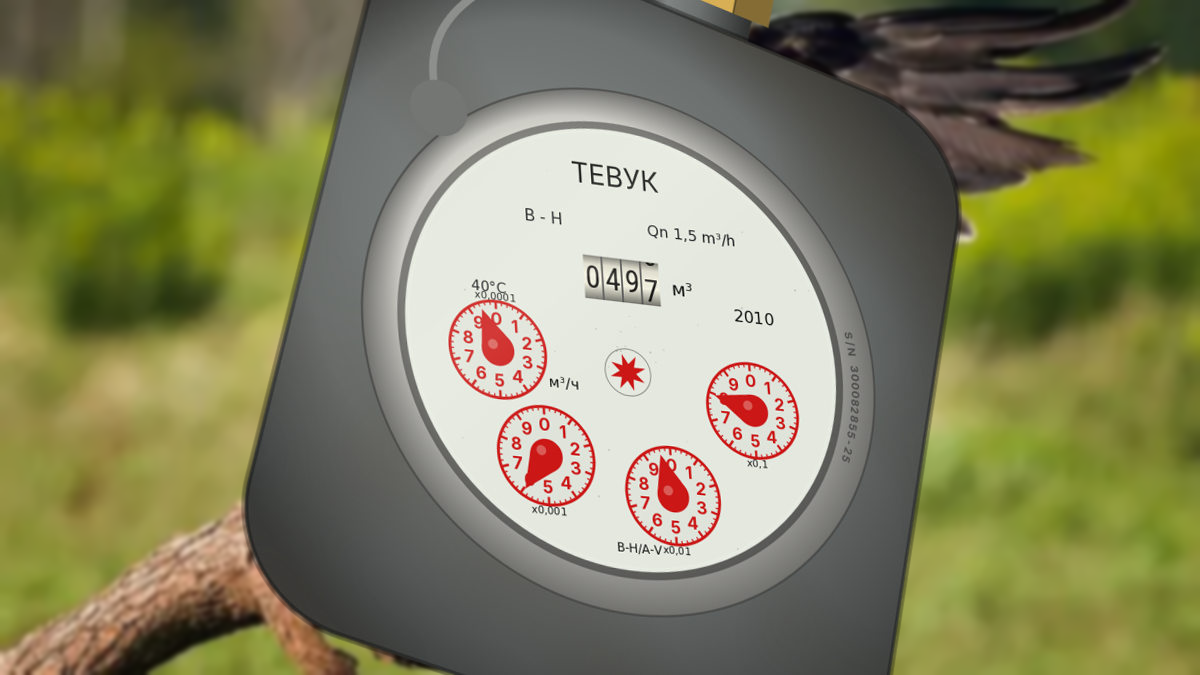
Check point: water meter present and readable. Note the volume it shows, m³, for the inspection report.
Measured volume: 496.7959 m³
